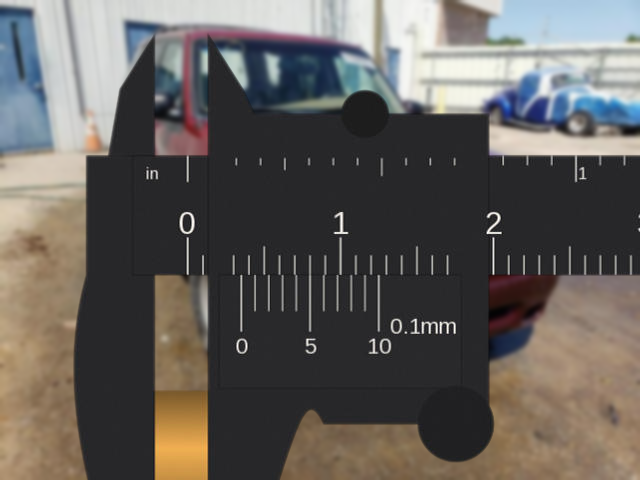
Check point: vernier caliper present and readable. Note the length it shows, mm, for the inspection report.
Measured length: 3.5 mm
